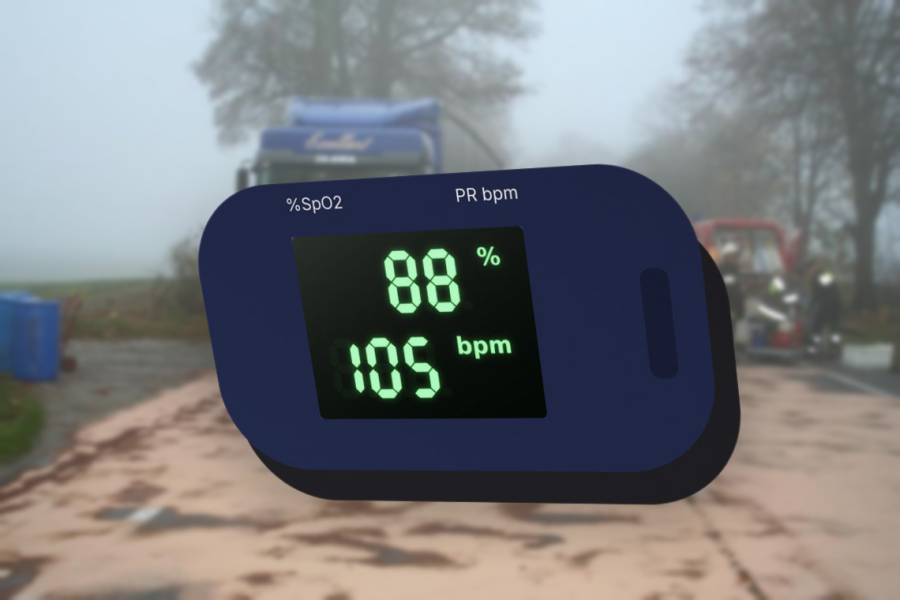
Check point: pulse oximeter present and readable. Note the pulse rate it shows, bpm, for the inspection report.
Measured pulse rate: 105 bpm
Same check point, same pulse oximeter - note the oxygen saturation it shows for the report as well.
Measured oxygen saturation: 88 %
